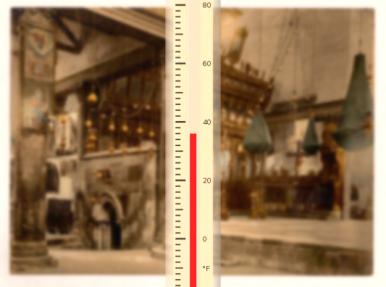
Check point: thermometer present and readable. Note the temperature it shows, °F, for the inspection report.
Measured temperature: 36 °F
